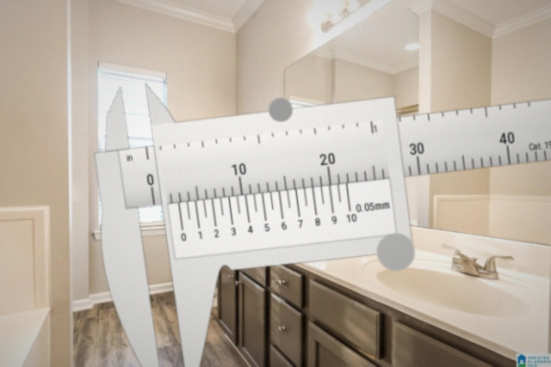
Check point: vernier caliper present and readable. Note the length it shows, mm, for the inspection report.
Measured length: 2.8 mm
